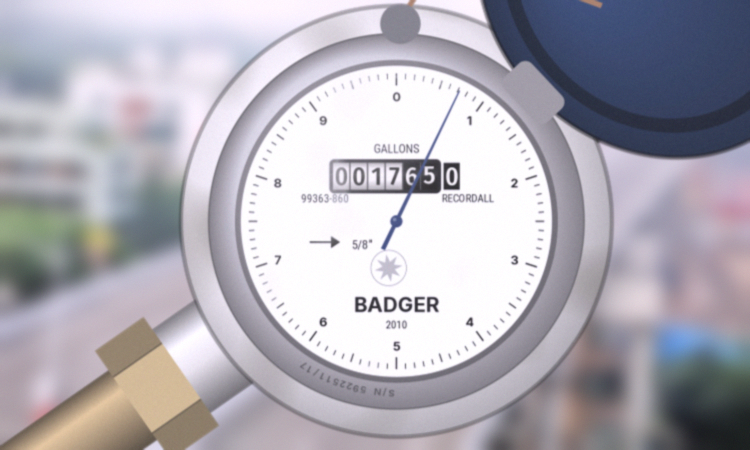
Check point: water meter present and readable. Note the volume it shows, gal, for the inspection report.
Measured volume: 17650.7 gal
